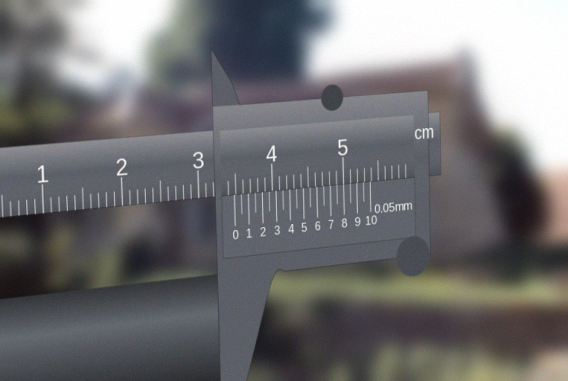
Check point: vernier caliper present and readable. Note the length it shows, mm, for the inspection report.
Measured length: 34.8 mm
